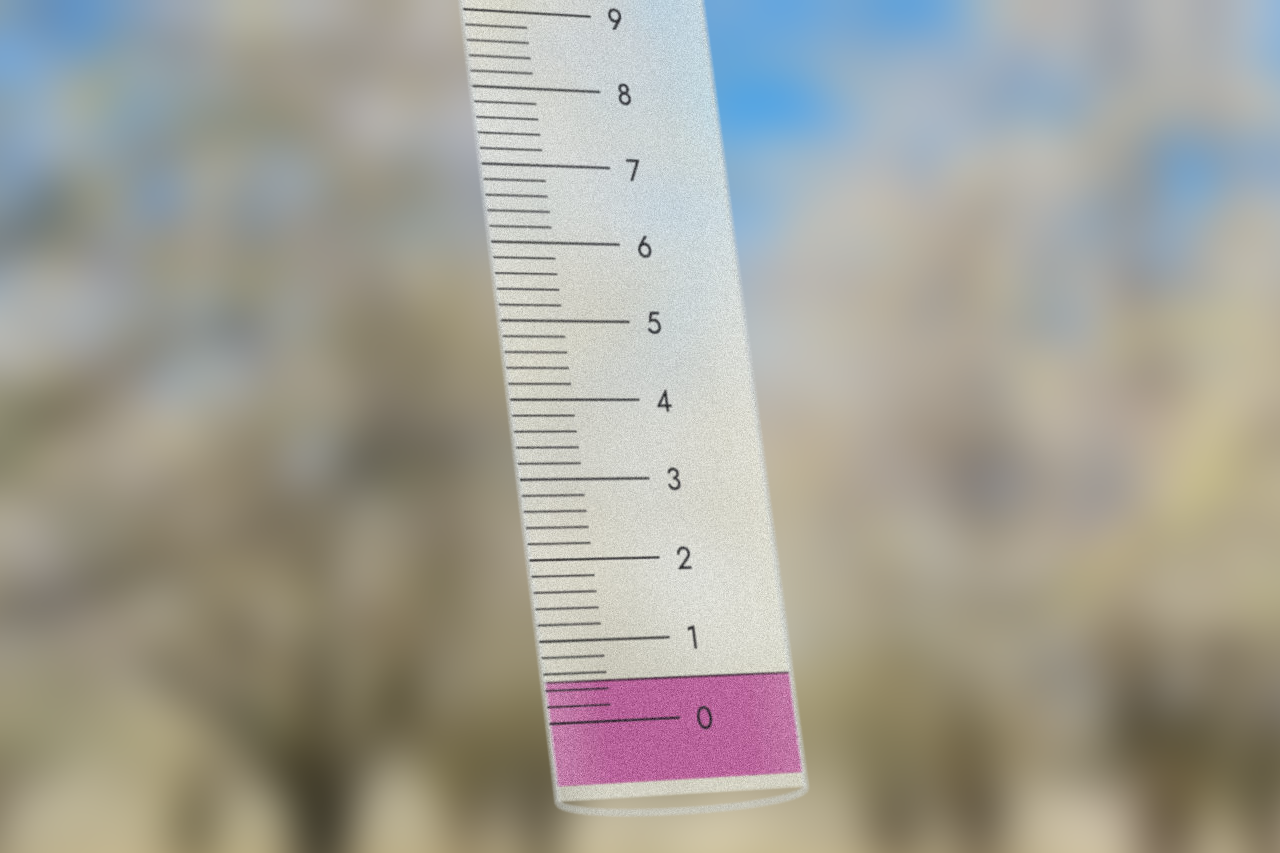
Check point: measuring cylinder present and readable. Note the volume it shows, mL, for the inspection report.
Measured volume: 0.5 mL
